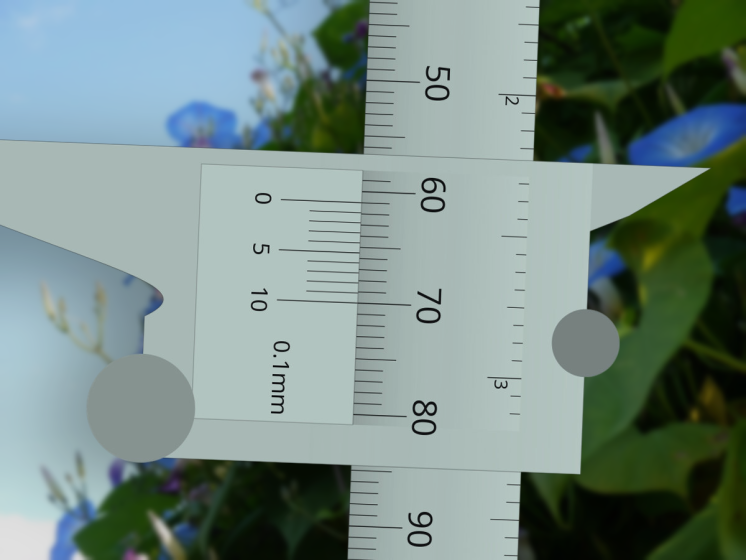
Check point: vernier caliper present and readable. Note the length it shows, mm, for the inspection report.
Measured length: 61.0 mm
